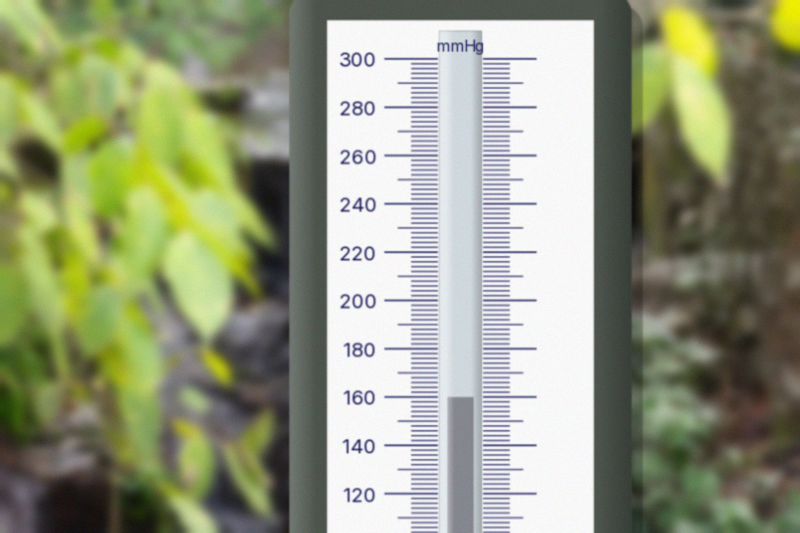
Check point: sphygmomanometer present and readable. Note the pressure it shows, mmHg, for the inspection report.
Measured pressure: 160 mmHg
